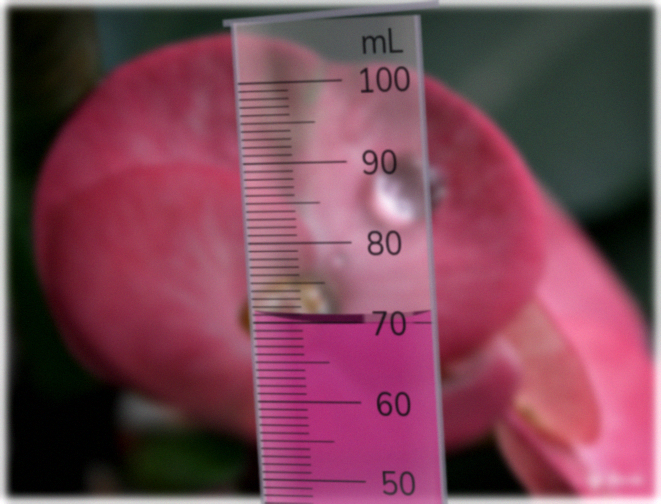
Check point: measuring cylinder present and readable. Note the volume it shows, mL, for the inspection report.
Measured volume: 70 mL
